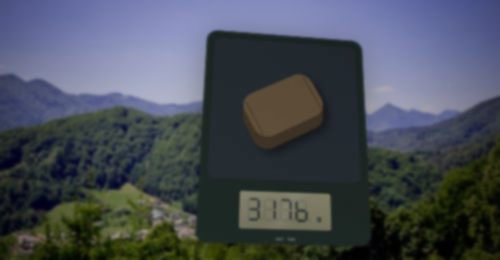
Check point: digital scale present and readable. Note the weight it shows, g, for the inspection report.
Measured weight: 3176 g
